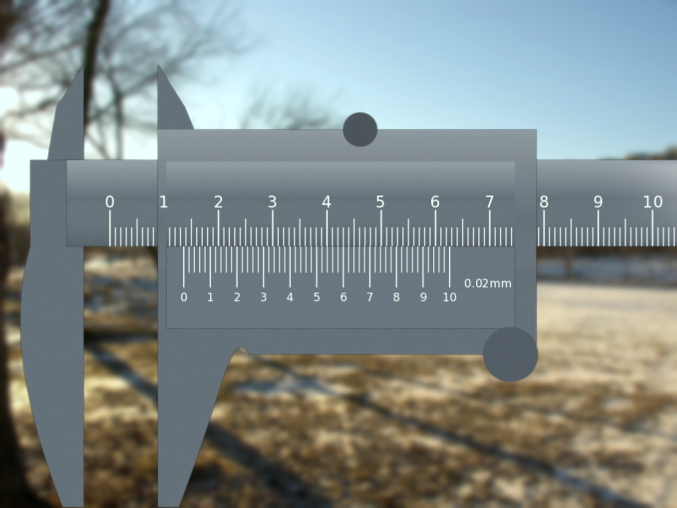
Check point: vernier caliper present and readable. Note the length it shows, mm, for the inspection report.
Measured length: 13.6 mm
